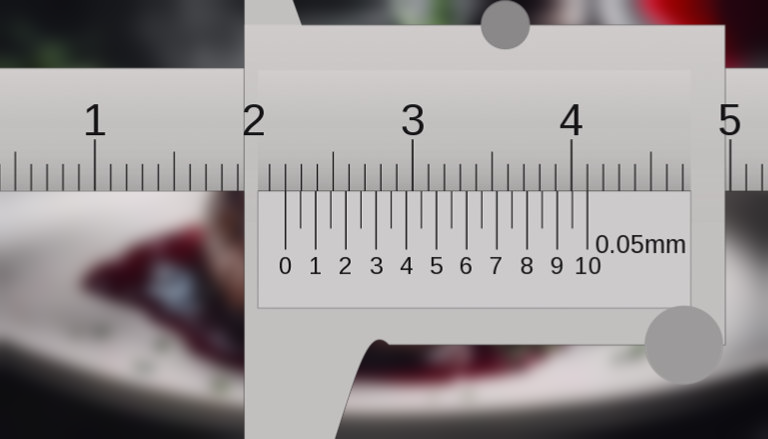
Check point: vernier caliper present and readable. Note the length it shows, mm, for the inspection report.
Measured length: 22.0 mm
